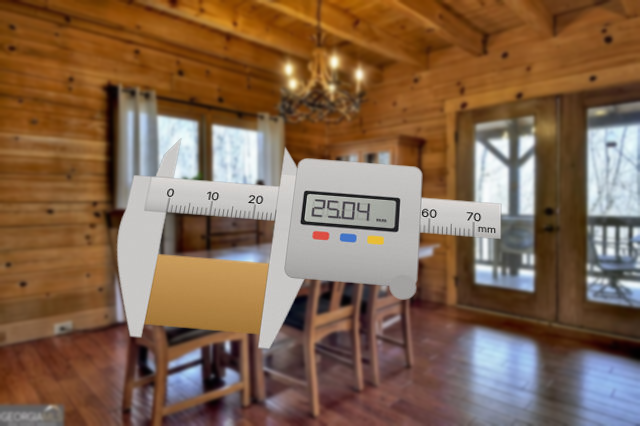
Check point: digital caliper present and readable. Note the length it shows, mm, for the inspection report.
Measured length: 25.04 mm
